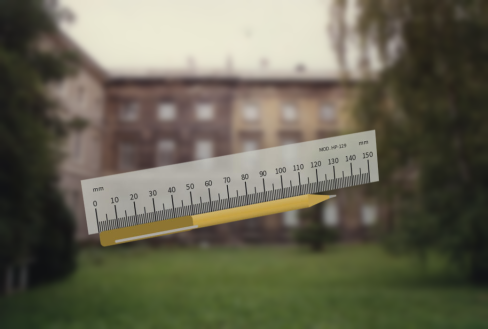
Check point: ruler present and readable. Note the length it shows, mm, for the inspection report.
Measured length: 130 mm
